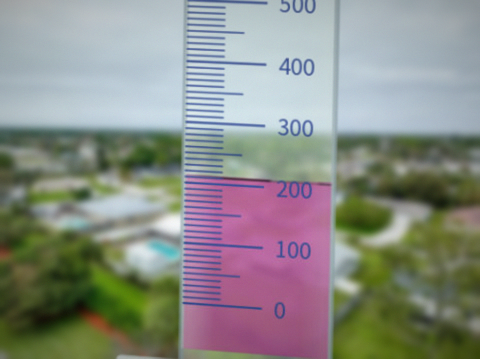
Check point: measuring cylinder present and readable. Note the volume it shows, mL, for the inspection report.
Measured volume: 210 mL
